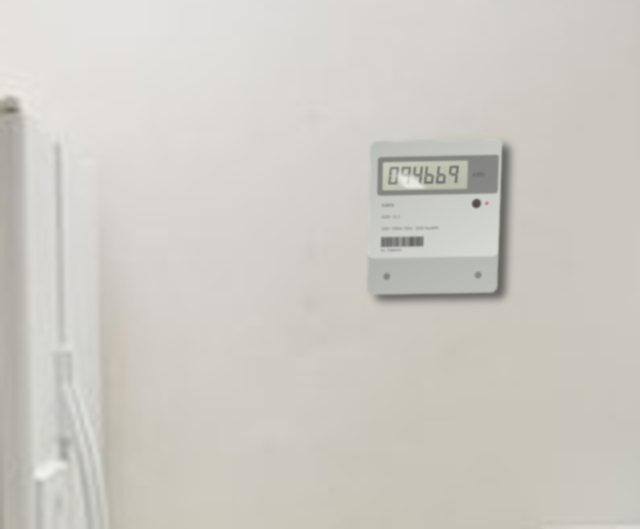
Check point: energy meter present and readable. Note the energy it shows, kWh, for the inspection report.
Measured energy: 94669 kWh
